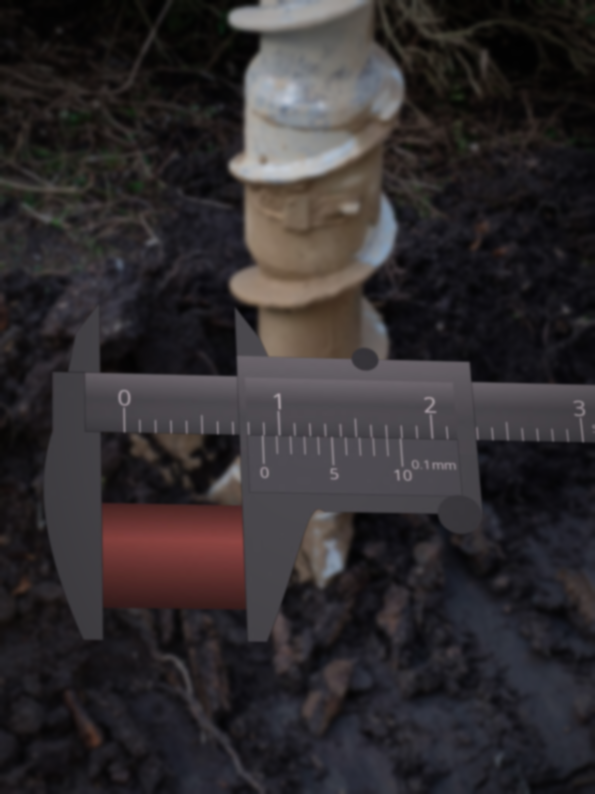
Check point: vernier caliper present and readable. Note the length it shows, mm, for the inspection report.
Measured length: 8.9 mm
